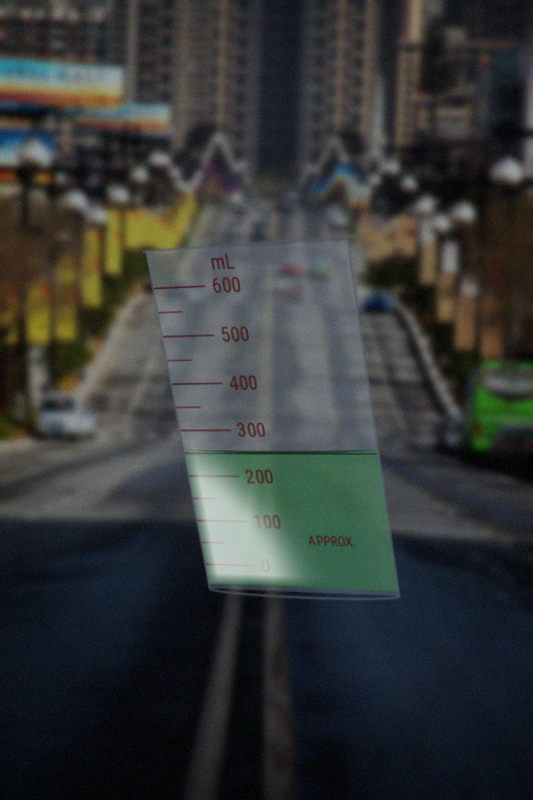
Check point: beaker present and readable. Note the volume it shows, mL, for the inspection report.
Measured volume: 250 mL
